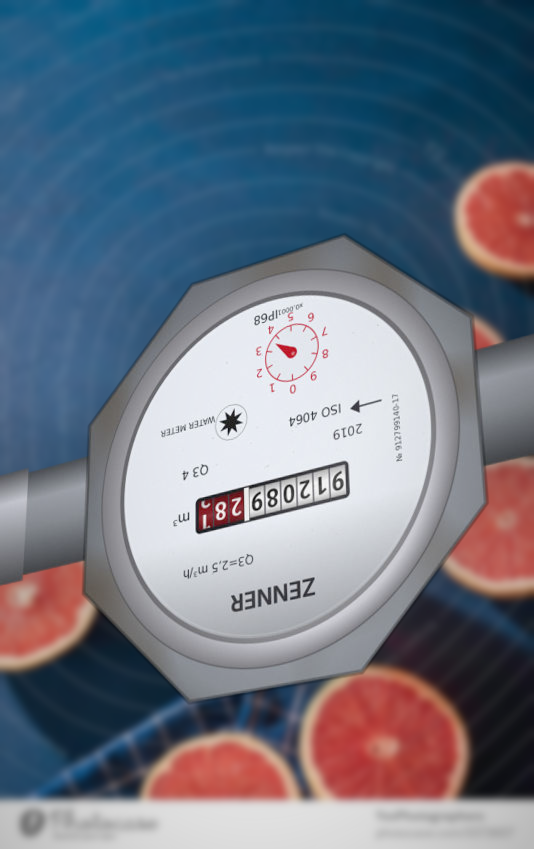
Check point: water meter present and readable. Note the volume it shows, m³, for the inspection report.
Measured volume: 912089.2813 m³
